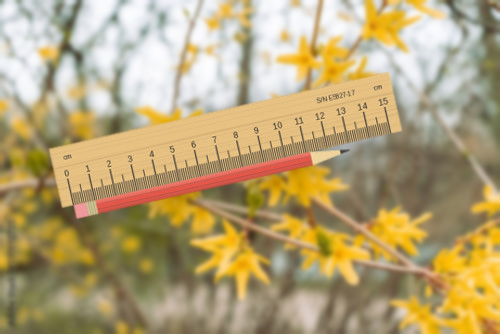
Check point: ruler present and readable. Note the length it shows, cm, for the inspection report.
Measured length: 13 cm
